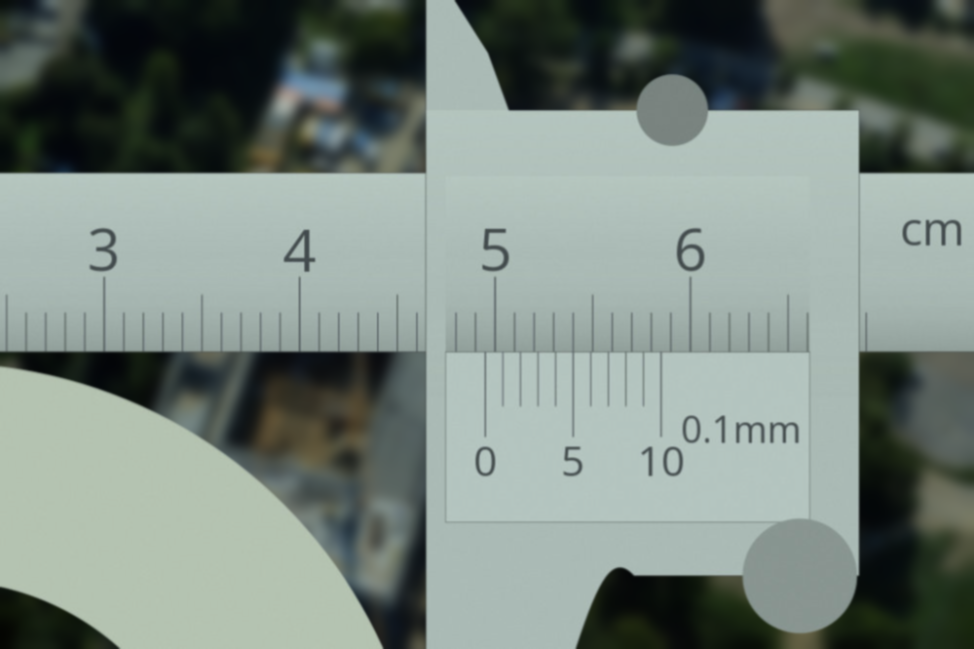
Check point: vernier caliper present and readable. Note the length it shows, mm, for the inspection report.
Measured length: 49.5 mm
